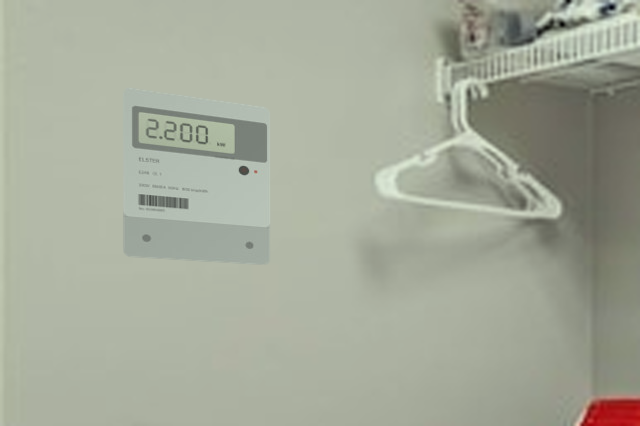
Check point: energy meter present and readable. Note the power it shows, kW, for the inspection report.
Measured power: 2.200 kW
